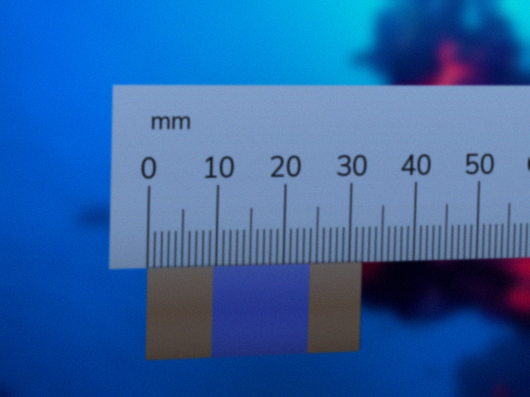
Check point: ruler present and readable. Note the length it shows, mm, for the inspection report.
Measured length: 32 mm
